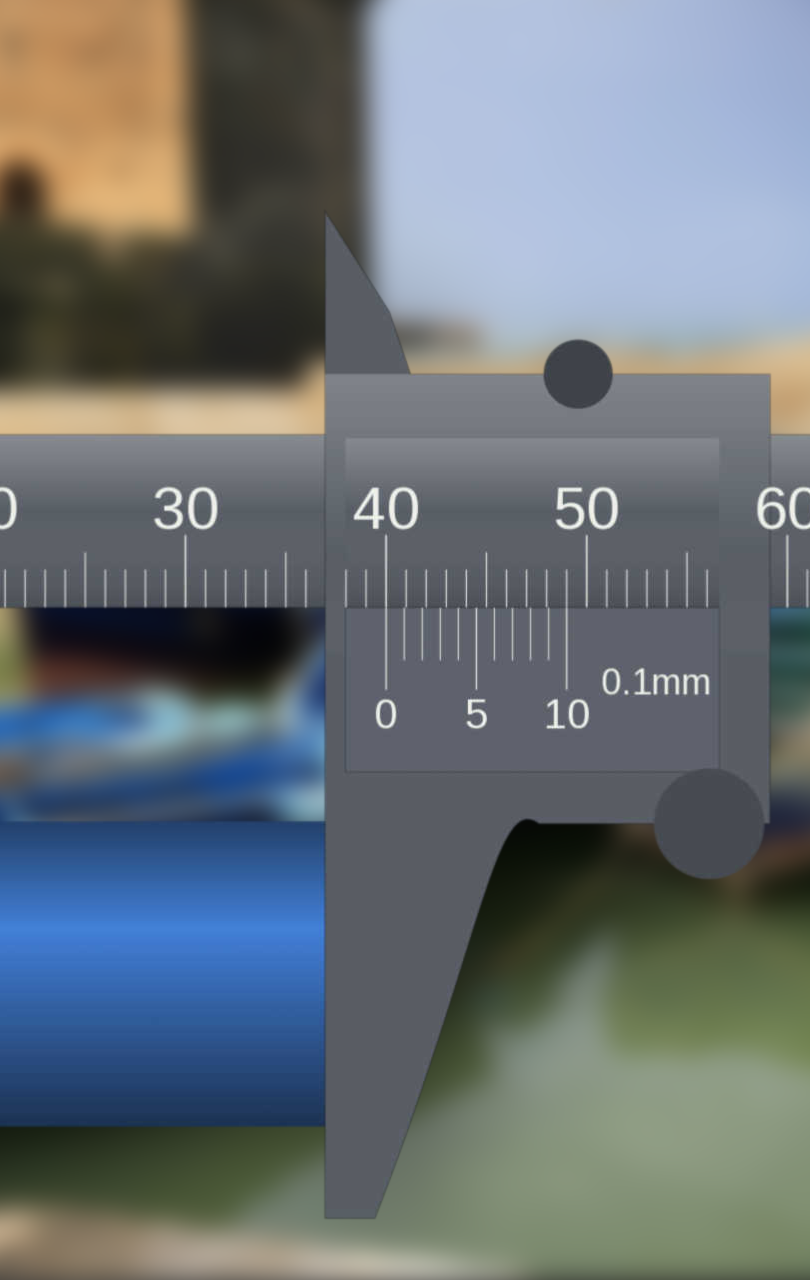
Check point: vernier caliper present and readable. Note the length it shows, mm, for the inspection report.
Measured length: 40.0 mm
